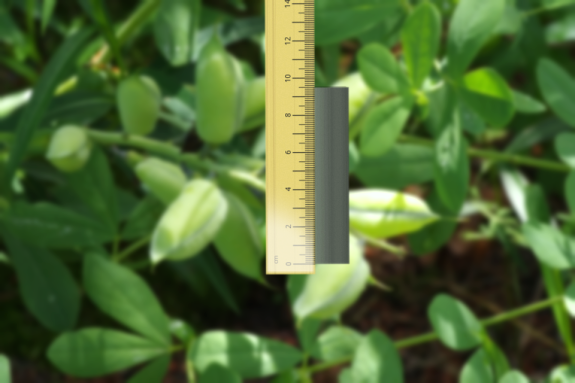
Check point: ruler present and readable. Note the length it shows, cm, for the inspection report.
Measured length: 9.5 cm
